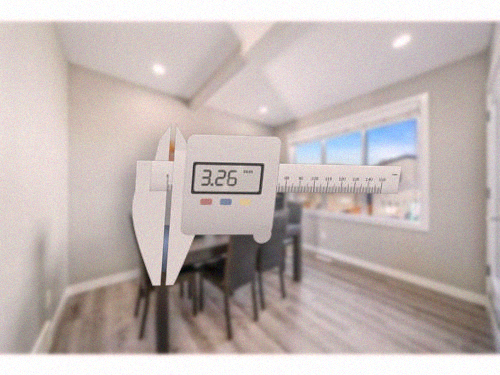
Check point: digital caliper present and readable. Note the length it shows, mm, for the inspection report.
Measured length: 3.26 mm
